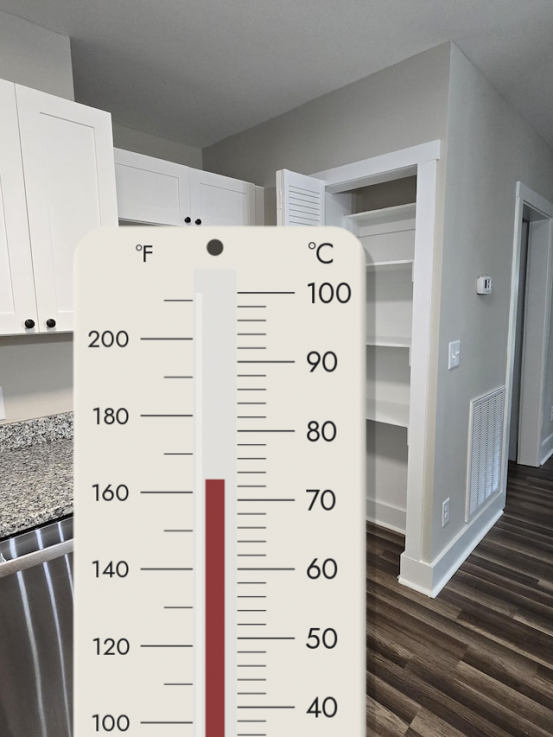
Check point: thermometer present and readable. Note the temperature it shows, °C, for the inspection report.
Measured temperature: 73 °C
